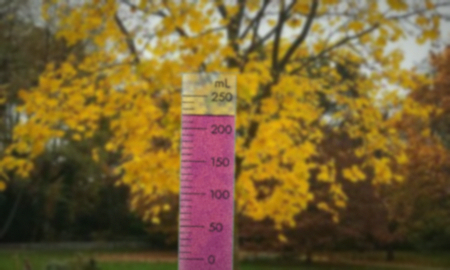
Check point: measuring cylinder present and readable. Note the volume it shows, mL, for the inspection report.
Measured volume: 220 mL
